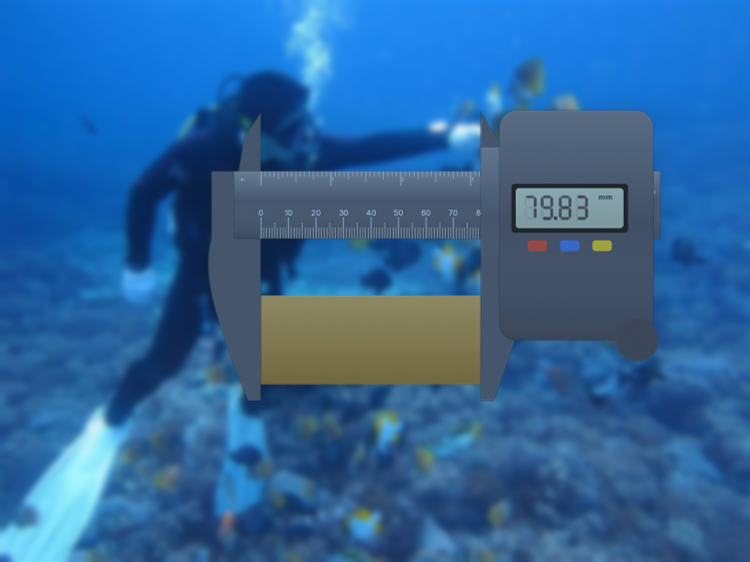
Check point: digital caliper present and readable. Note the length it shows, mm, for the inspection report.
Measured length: 79.83 mm
